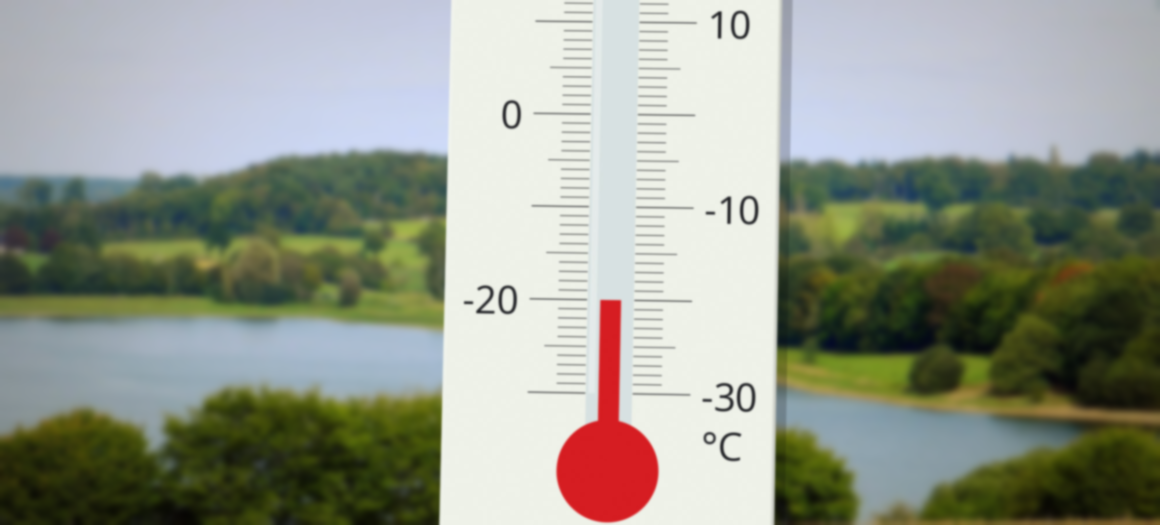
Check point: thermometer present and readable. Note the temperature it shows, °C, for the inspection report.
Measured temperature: -20 °C
